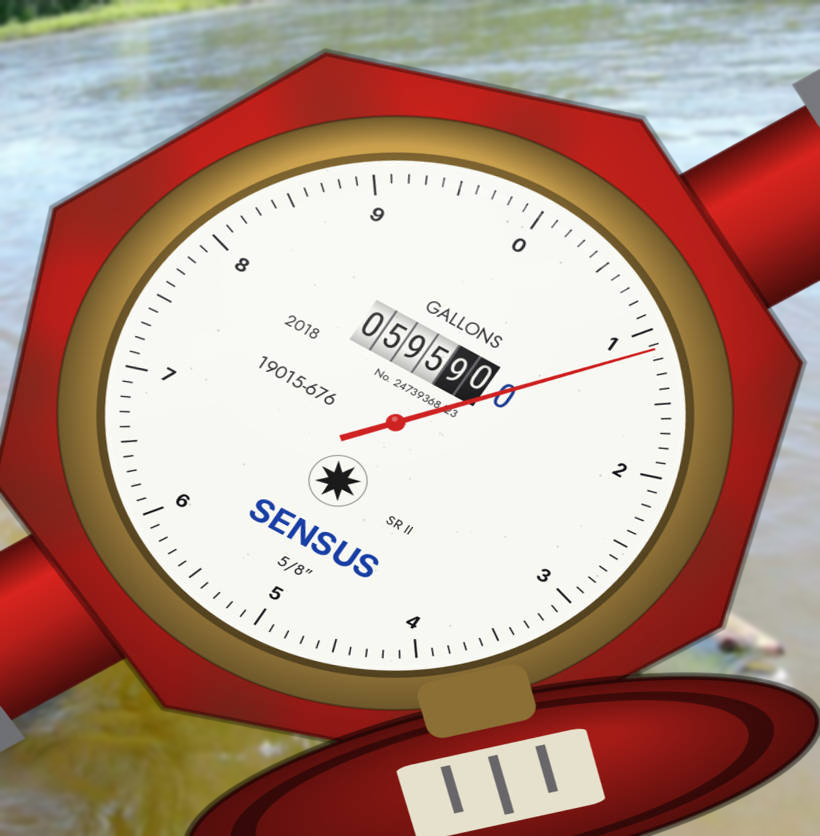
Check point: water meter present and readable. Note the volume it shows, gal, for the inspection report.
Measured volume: 595901.1 gal
